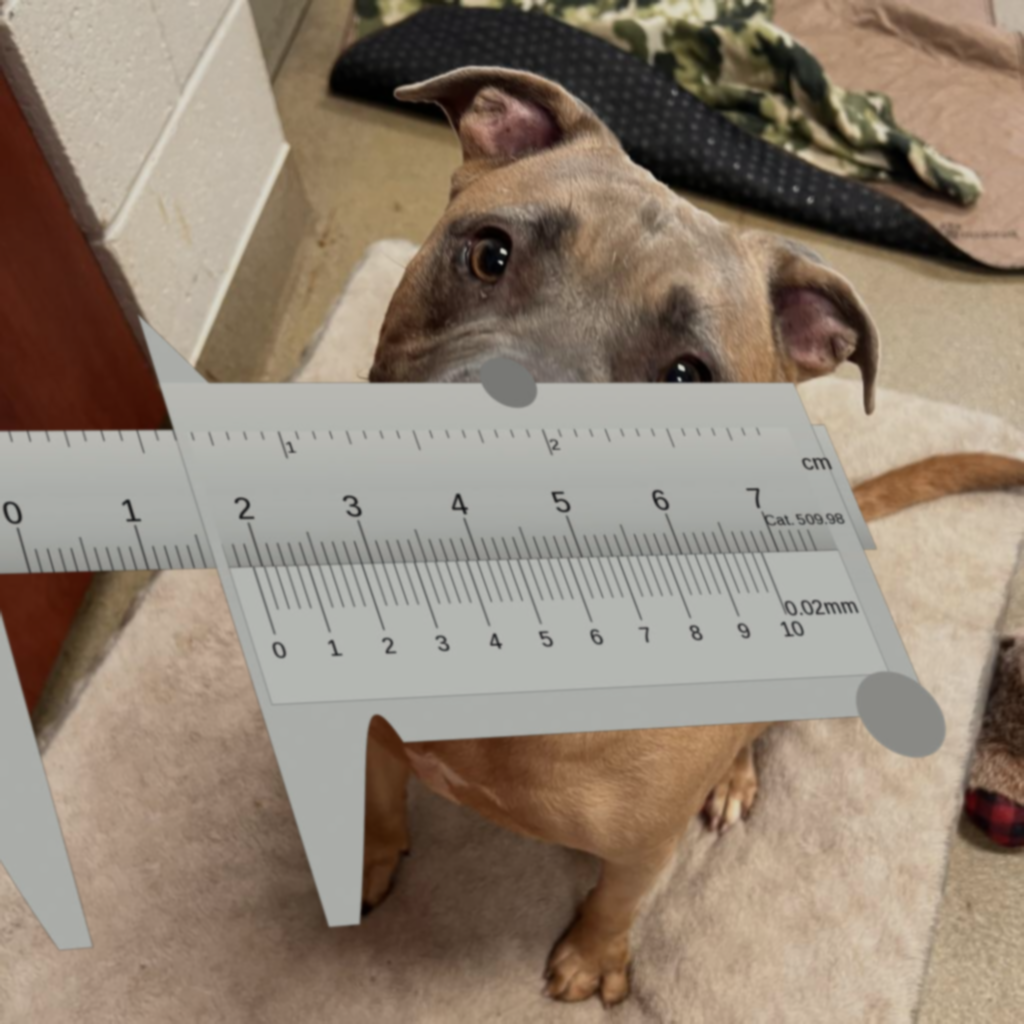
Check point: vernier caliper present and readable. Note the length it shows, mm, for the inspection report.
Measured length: 19.2 mm
